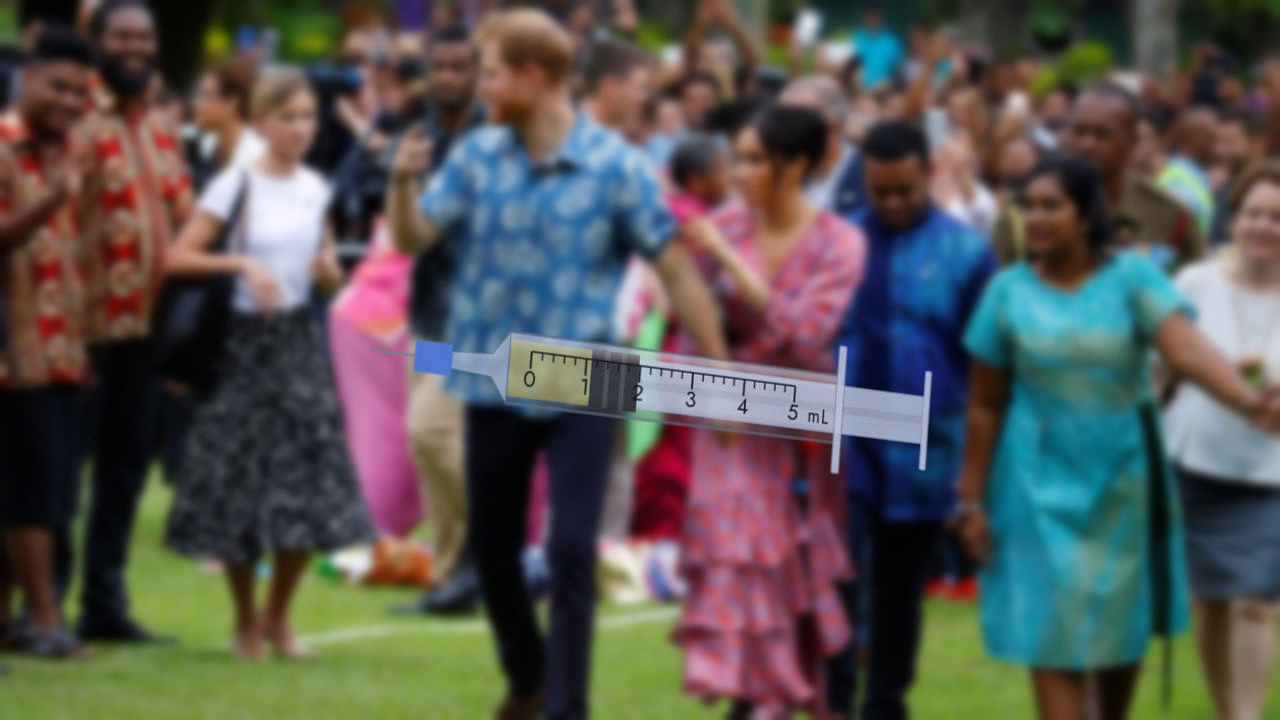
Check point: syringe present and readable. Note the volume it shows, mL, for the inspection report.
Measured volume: 1.1 mL
